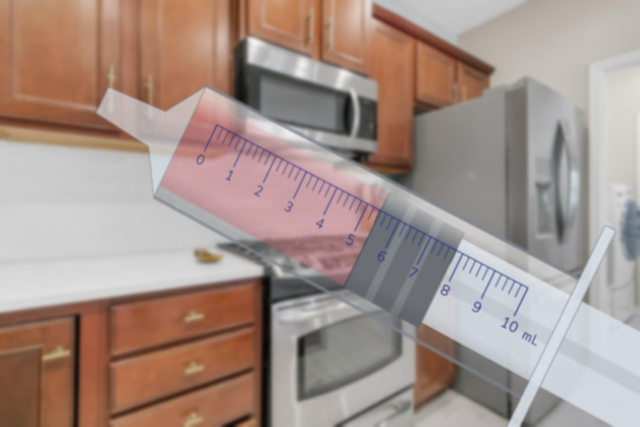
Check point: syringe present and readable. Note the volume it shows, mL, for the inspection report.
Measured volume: 5.4 mL
